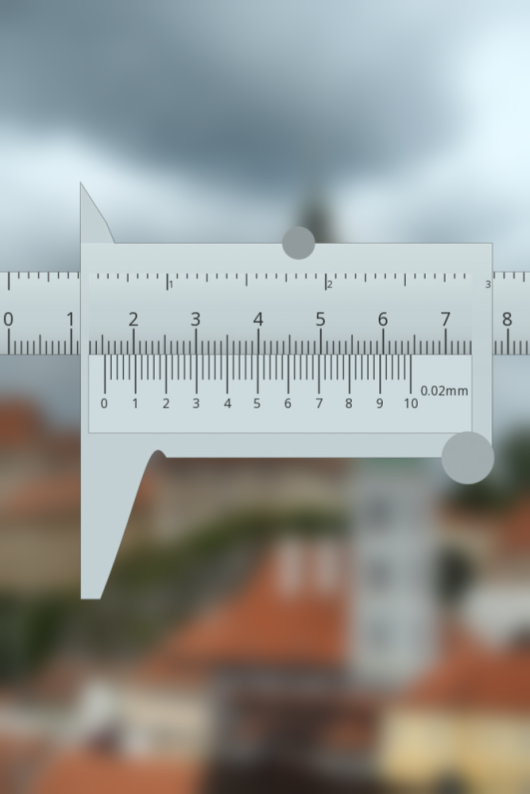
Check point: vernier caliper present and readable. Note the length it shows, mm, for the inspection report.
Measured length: 15.4 mm
